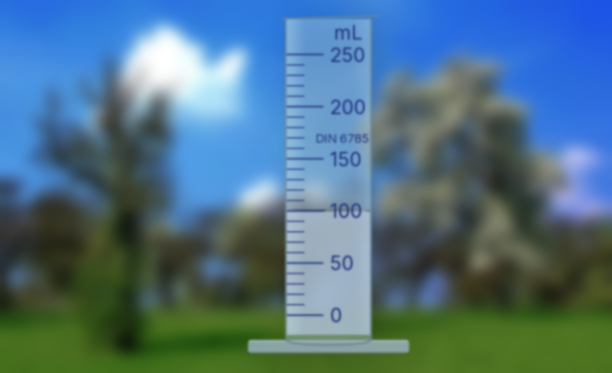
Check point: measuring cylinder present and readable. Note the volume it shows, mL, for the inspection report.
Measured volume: 100 mL
